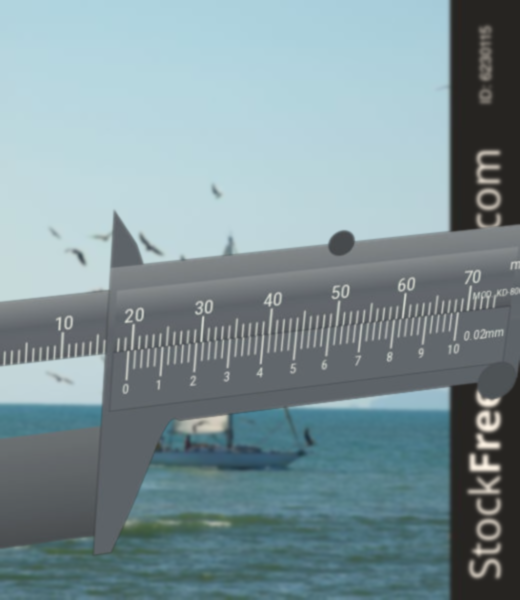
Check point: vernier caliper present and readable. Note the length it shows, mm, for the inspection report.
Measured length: 19.5 mm
